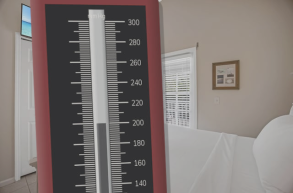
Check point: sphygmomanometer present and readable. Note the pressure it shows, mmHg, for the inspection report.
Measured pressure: 200 mmHg
